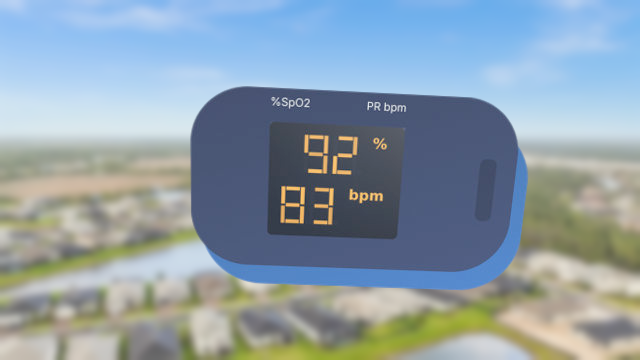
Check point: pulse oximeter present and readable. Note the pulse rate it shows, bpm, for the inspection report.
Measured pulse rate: 83 bpm
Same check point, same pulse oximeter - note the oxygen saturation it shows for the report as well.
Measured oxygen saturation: 92 %
